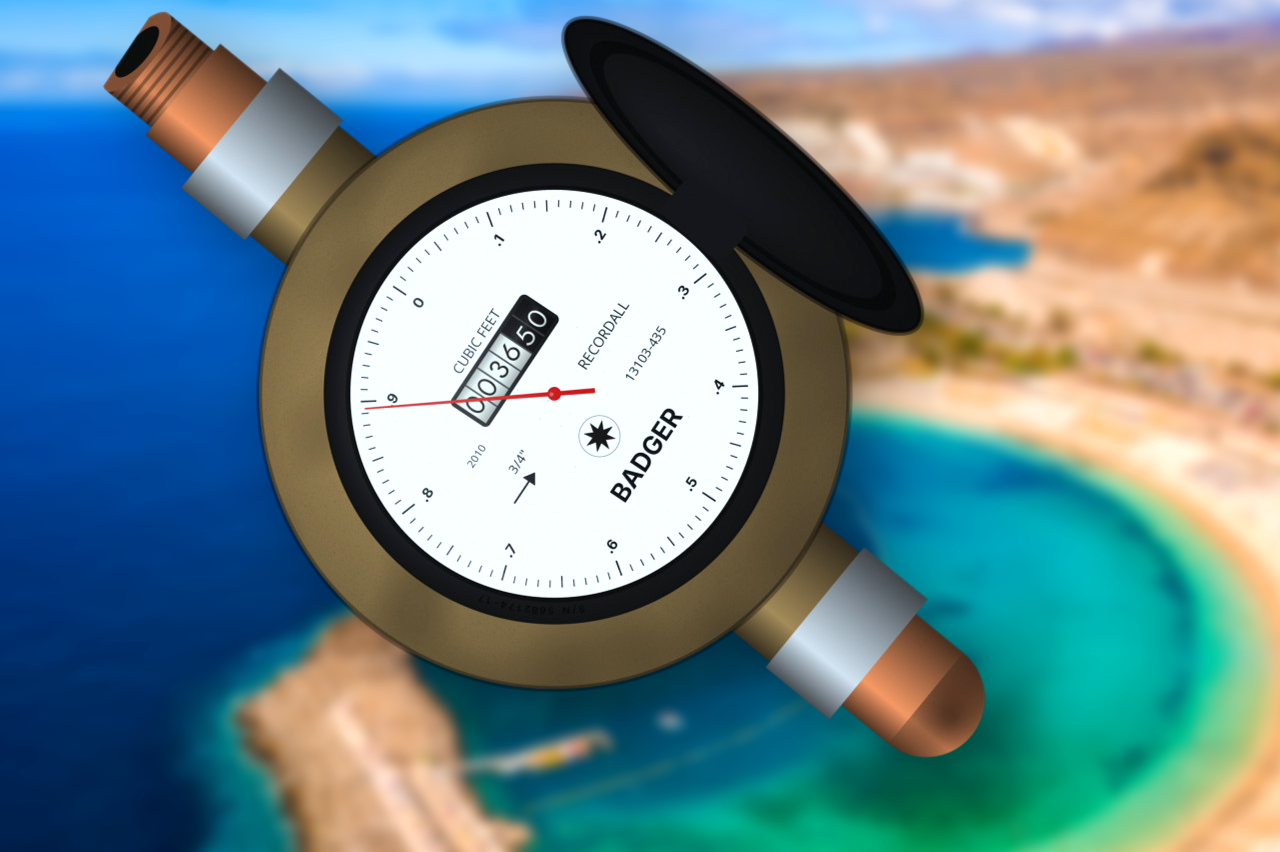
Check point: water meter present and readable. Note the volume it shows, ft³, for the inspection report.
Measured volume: 3649.89 ft³
